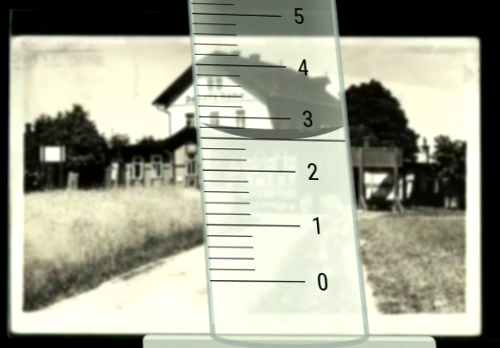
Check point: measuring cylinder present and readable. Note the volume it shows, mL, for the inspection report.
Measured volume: 2.6 mL
